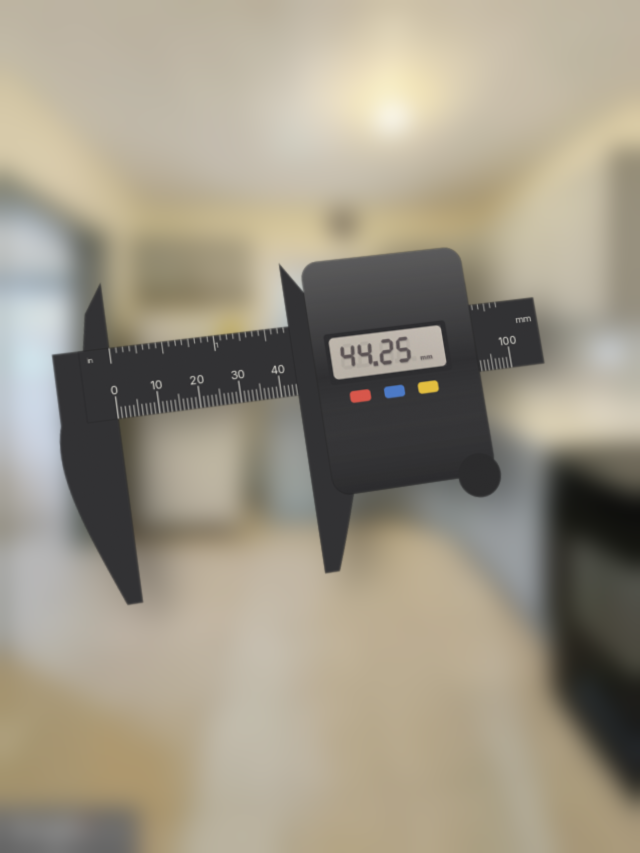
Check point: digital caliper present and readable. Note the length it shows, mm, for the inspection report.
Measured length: 44.25 mm
